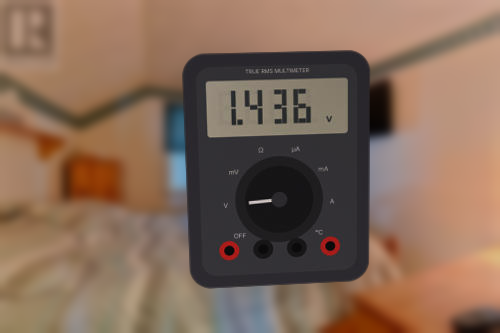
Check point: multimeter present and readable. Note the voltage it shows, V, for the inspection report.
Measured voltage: 1.436 V
